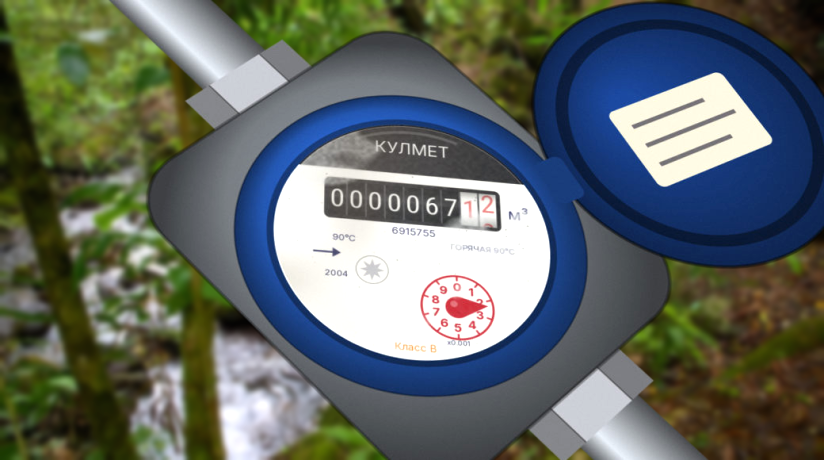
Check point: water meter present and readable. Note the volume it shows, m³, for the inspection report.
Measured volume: 67.122 m³
